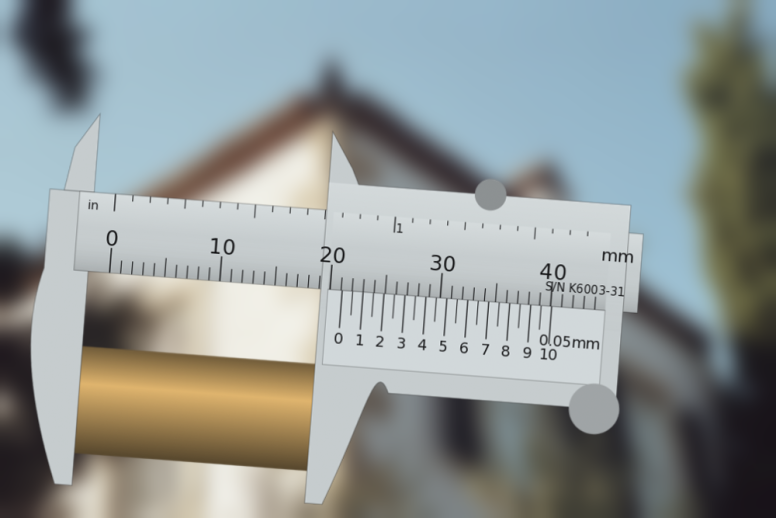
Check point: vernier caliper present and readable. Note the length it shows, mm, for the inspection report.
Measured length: 21.1 mm
